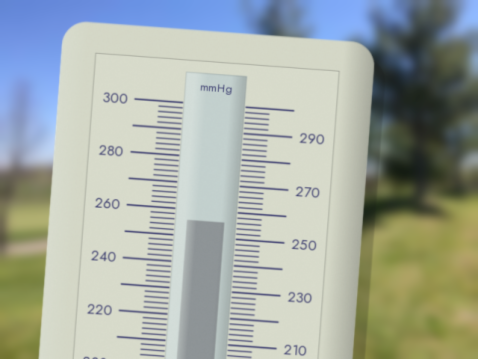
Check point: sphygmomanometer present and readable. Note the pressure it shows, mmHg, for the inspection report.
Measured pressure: 256 mmHg
